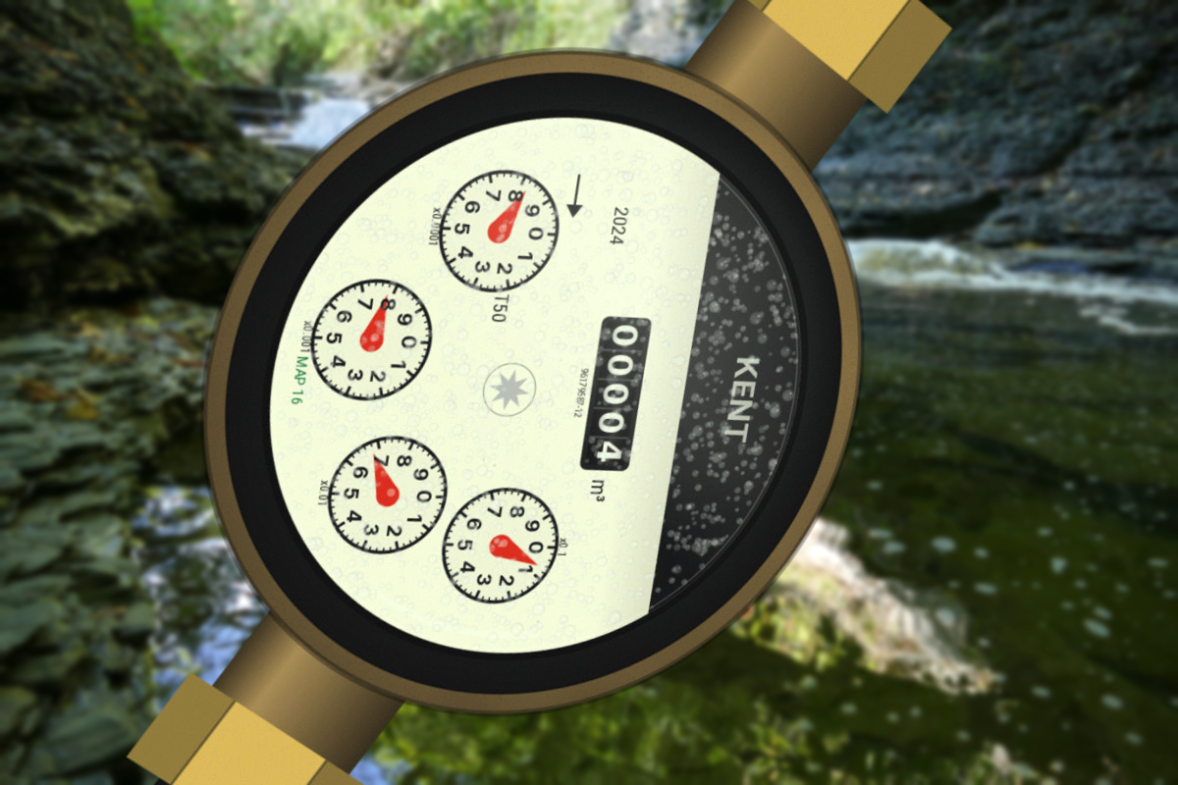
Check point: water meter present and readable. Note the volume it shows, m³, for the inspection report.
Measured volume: 4.0678 m³
